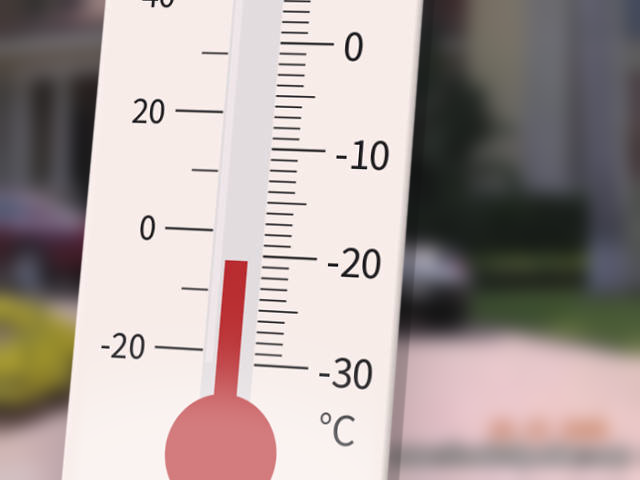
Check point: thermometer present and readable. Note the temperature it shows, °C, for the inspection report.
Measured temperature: -20.5 °C
